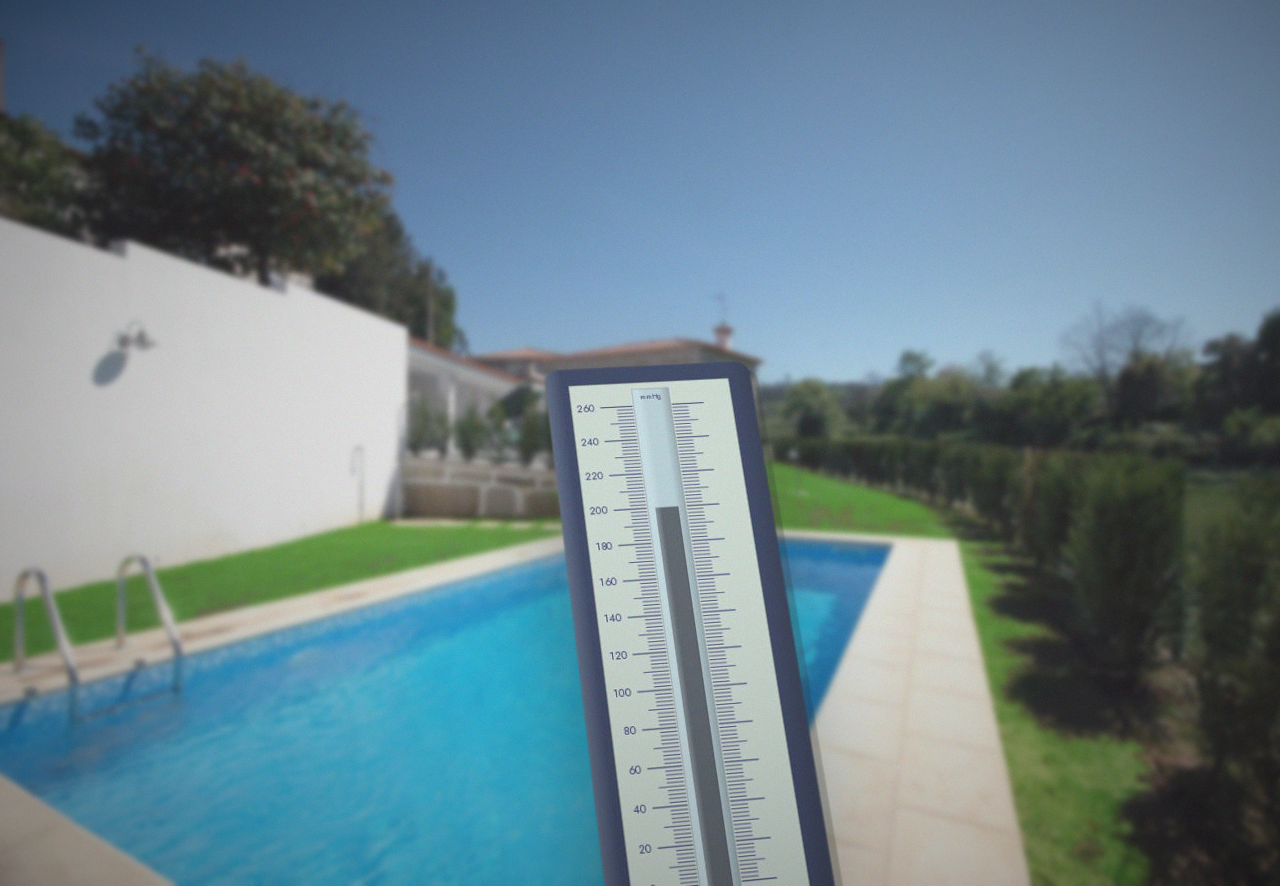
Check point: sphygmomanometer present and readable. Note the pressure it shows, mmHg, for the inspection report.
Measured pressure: 200 mmHg
